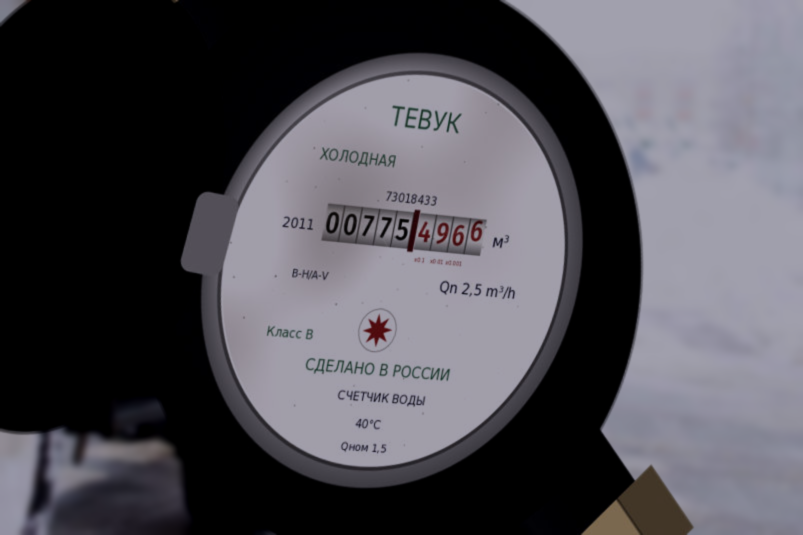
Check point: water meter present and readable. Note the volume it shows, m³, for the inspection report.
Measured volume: 775.4966 m³
